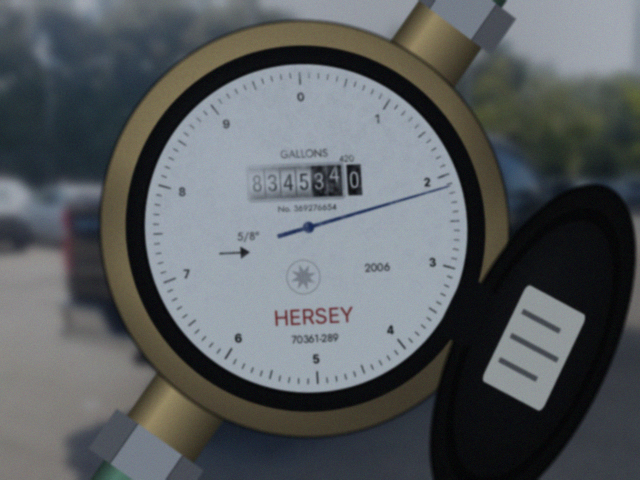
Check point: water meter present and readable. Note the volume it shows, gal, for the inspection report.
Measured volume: 8345342.1 gal
